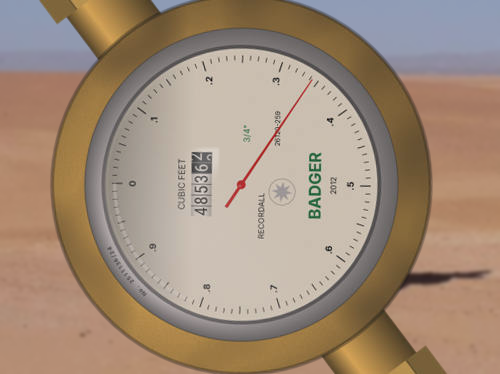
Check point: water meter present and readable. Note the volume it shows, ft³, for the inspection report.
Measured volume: 485362.34 ft³
